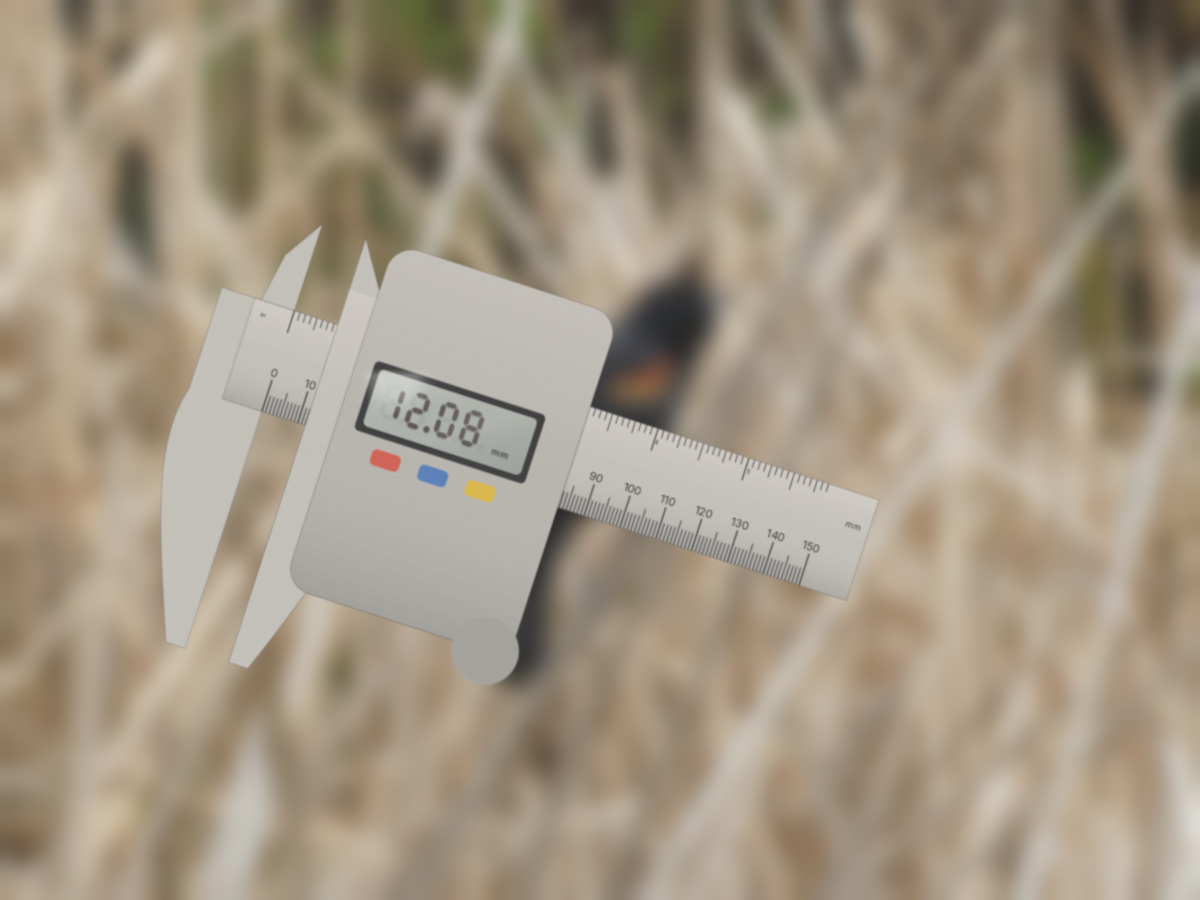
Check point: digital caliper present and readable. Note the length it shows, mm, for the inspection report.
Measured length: 12.08 mm
